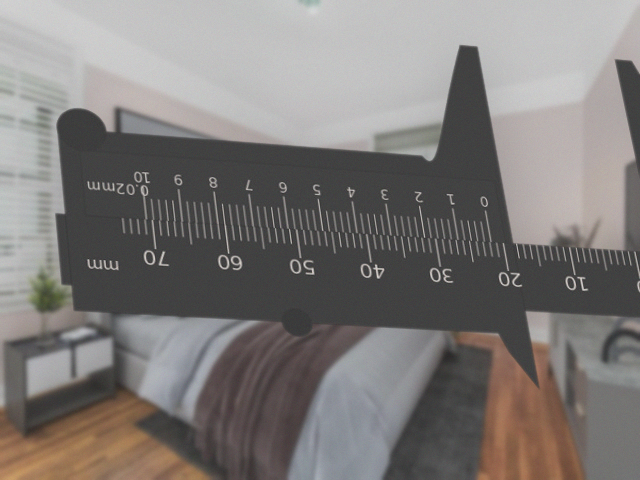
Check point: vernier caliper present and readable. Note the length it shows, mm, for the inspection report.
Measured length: 21.8 mm
